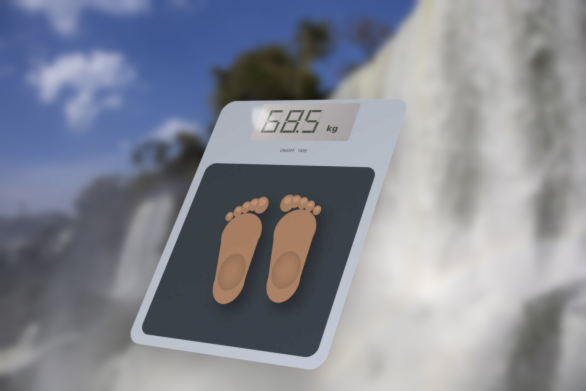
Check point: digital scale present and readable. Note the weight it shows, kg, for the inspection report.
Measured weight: 68.5 kg
